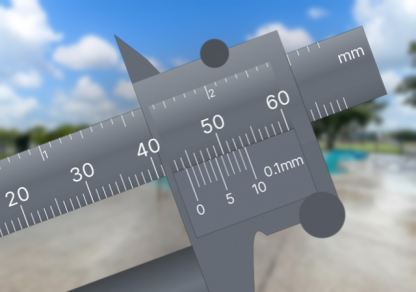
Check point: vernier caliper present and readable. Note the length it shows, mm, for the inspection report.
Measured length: 44.2 mm
